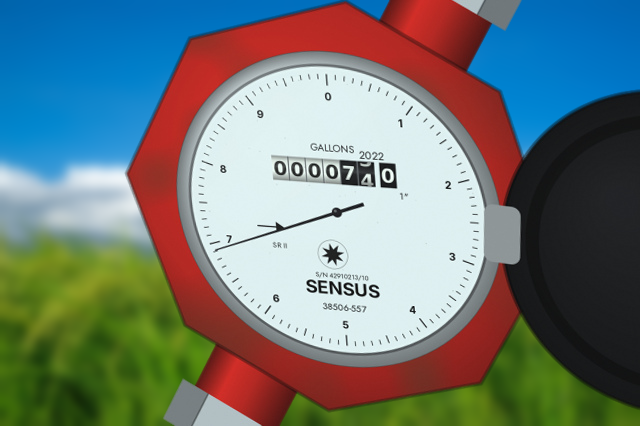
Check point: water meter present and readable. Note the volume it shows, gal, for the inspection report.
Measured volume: 736.9 gal
